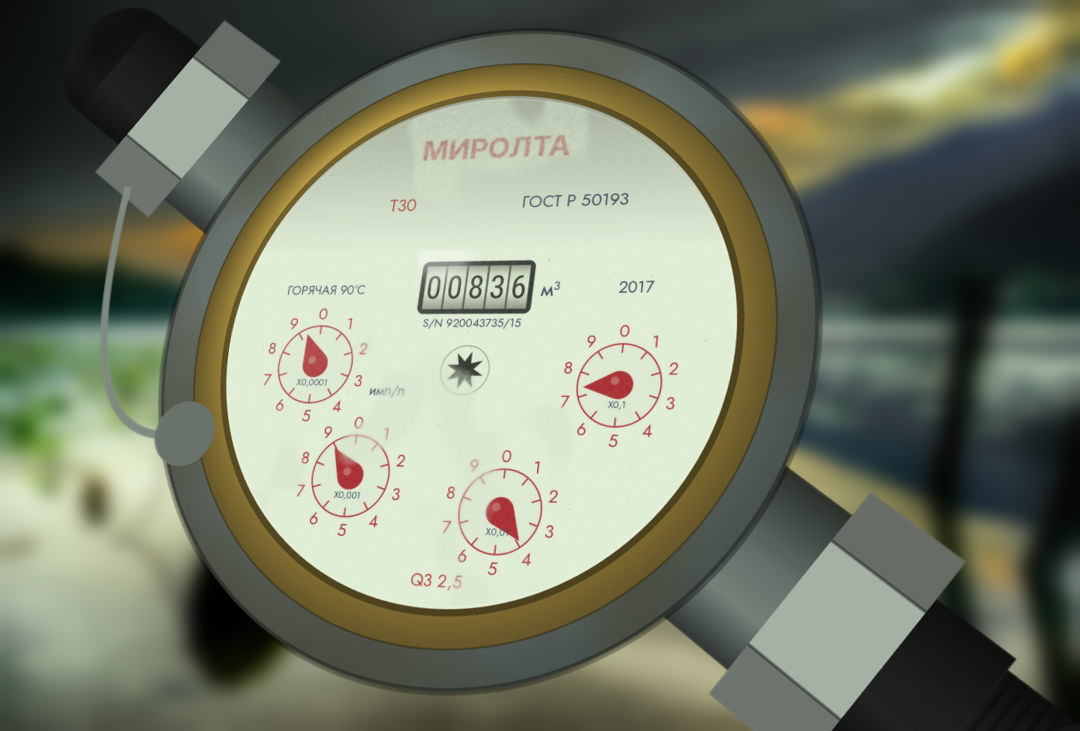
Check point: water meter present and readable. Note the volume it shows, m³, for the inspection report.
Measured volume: 836.7389 m³
